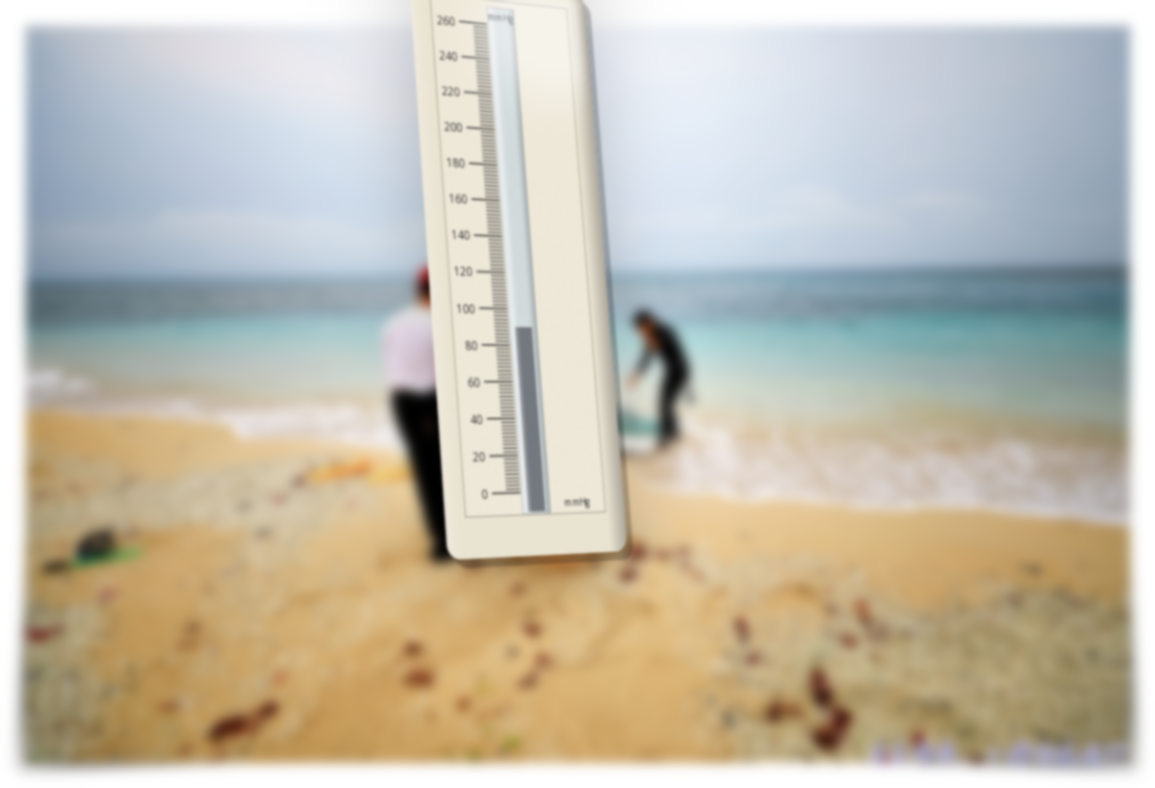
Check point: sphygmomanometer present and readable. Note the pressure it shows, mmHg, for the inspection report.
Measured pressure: 90 mmHg
